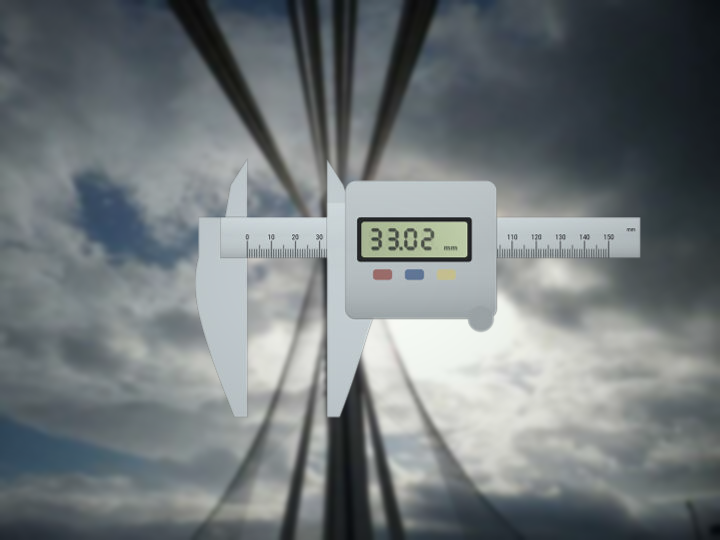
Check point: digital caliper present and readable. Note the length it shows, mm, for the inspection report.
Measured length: 33.02 mm
